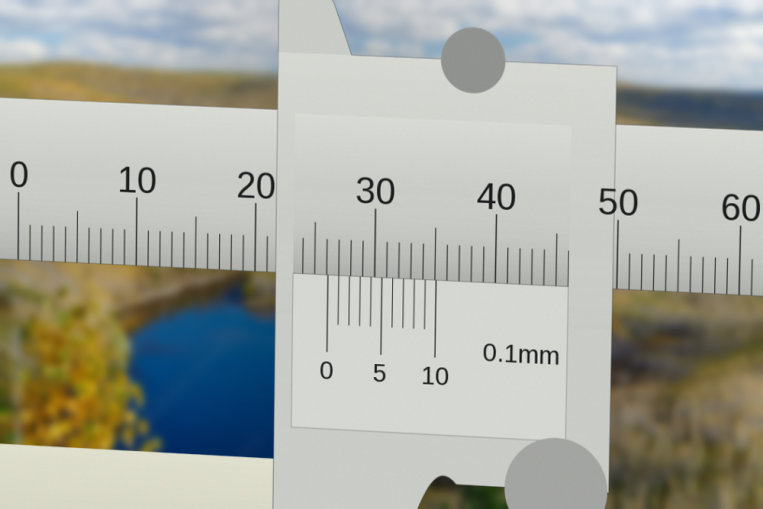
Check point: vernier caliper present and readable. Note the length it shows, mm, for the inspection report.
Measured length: 26.1 mm
